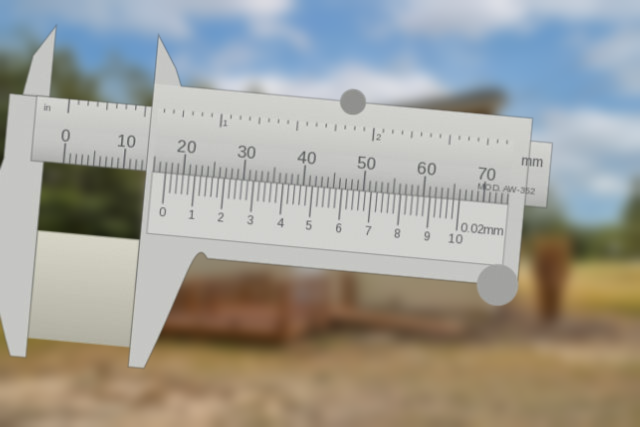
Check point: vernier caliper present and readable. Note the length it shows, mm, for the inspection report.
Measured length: 17.0 mm
